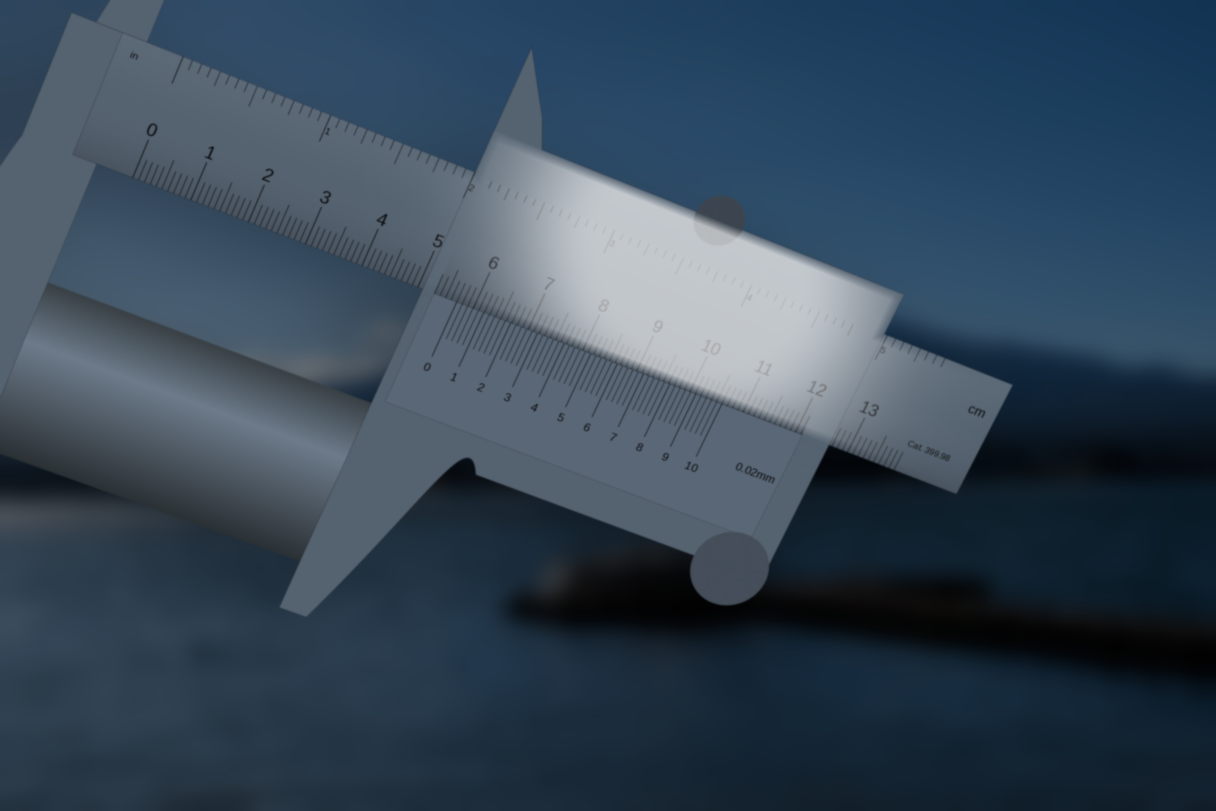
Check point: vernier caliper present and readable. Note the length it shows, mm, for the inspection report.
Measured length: 57.0 mm
